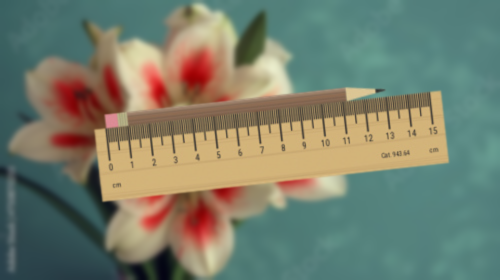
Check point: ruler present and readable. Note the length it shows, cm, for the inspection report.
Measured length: 13 cm
